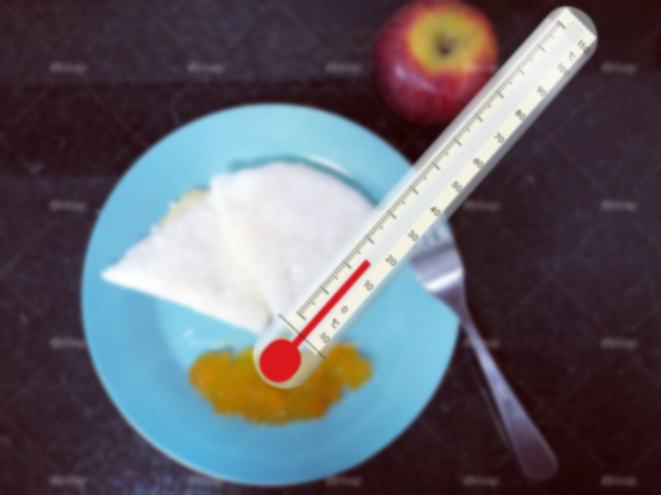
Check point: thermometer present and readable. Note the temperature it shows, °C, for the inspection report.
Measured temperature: 15 °C
